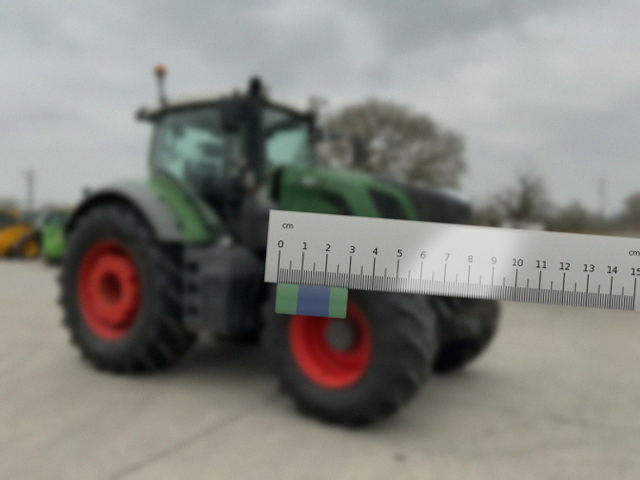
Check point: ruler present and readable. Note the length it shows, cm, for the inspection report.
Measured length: 3 cm
